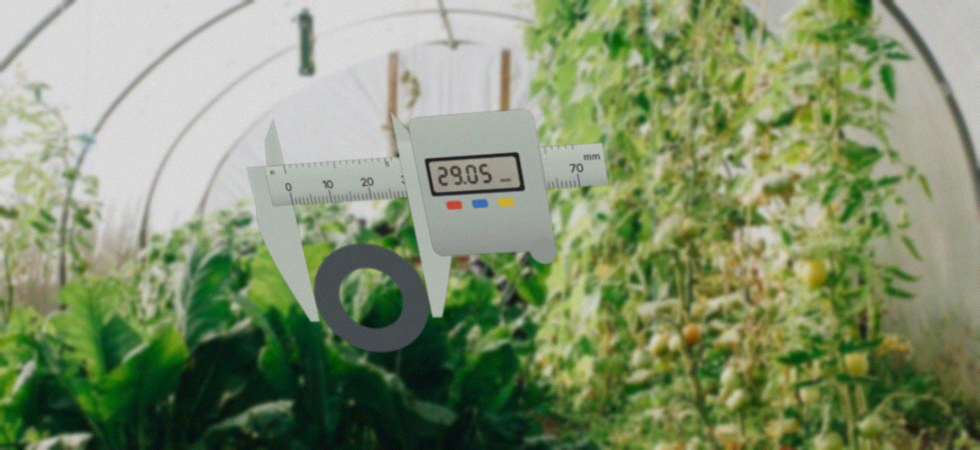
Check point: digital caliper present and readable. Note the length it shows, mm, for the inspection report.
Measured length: 29.05 mm
